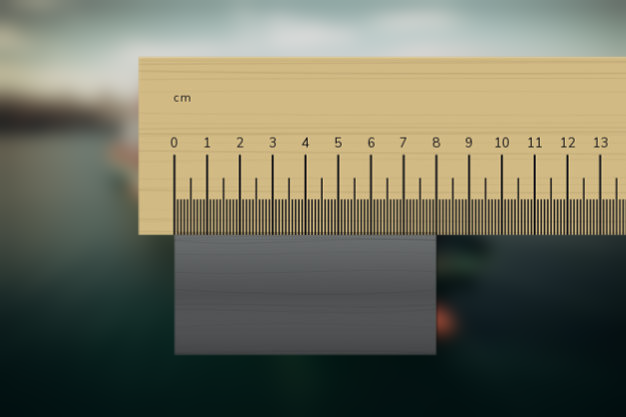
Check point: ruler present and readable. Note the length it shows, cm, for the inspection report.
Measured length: 8 cm
